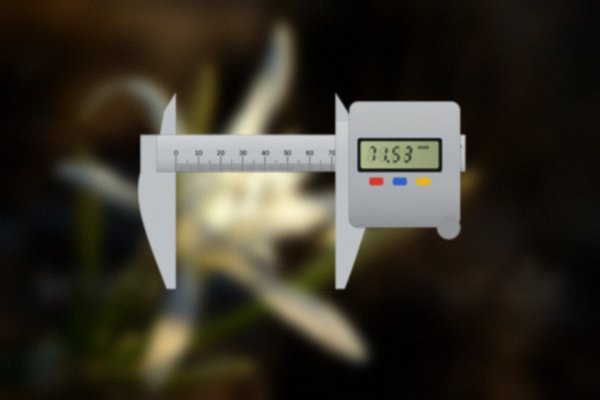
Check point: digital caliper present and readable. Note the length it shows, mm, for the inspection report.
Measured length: 71.53 mm
